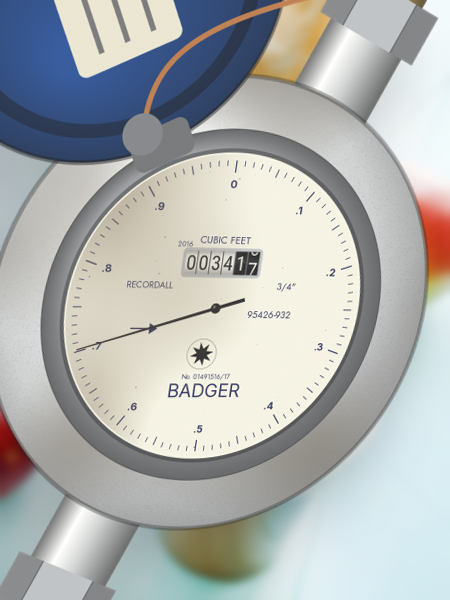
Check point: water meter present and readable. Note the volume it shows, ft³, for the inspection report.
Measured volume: 3416.70 ft³
